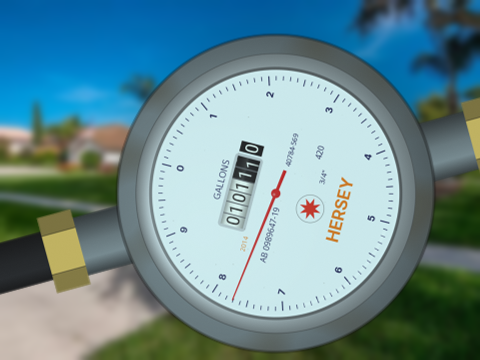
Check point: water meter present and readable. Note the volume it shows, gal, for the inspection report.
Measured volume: 101107.7 gal
